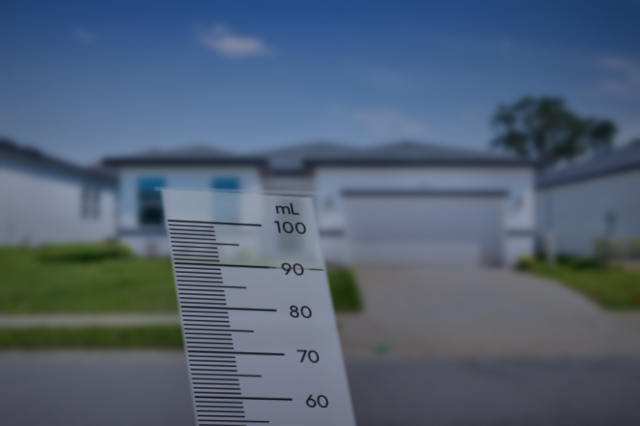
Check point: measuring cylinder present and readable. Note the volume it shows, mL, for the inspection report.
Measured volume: 90 mL
